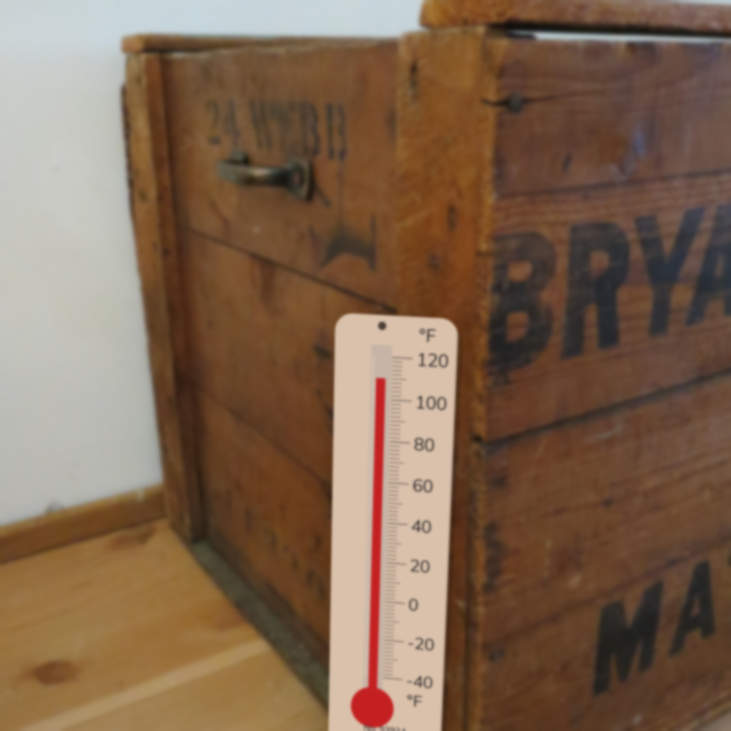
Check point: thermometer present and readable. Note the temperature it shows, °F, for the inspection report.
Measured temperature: 110 °F
